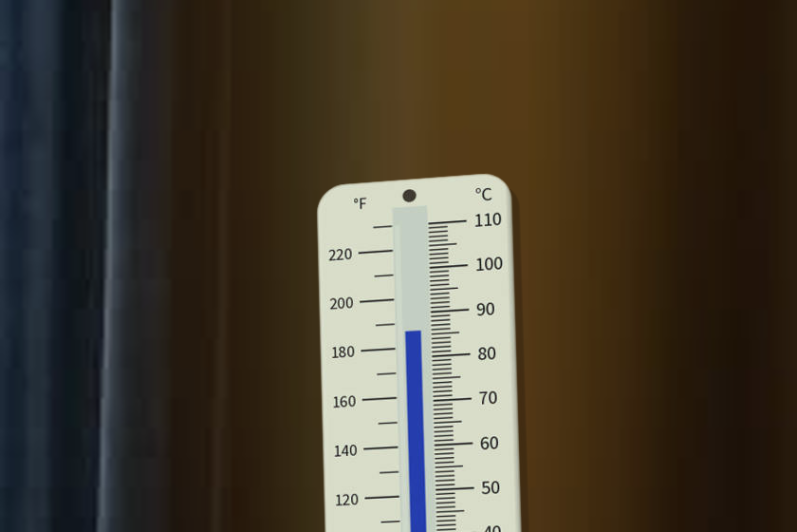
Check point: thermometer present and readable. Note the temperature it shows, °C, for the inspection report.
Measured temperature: 86 °C
